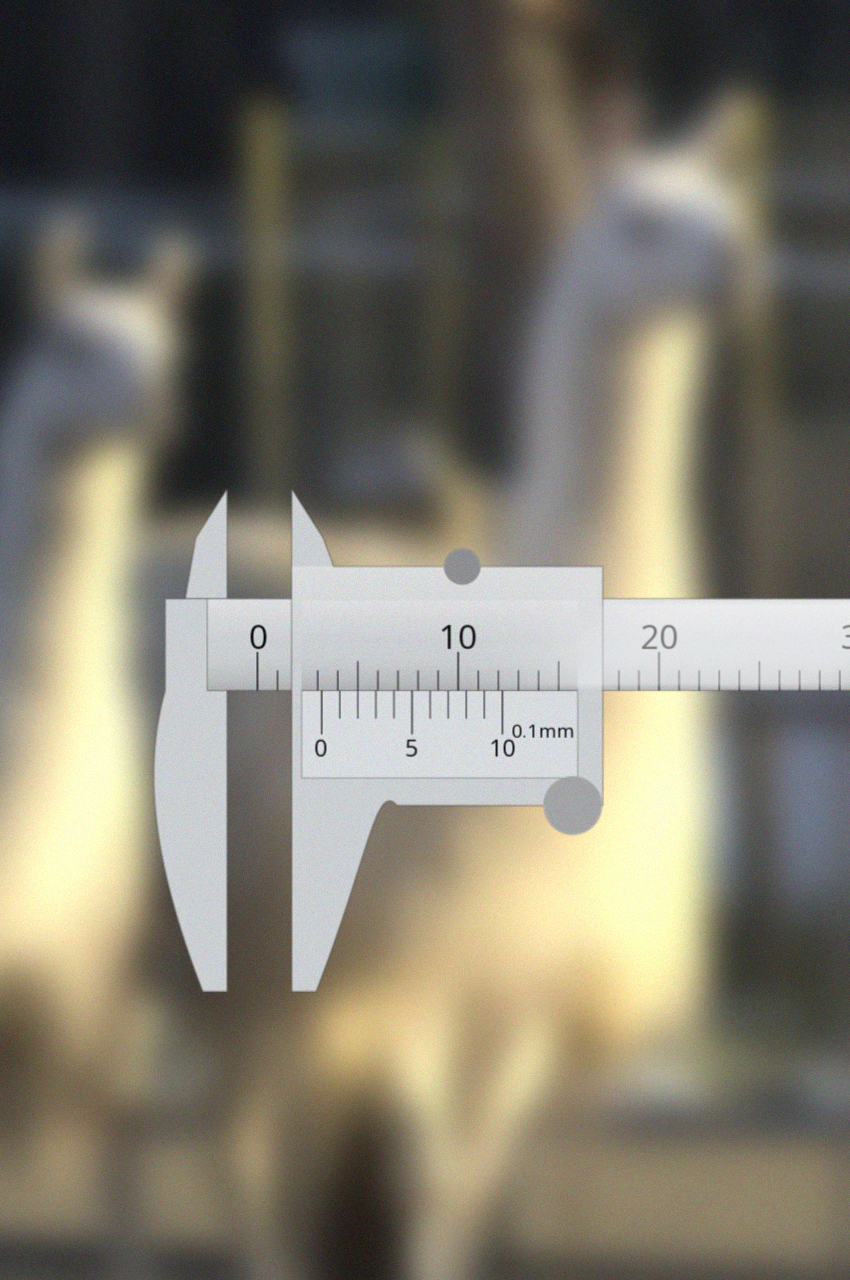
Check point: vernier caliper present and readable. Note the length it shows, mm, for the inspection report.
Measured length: 3.2 mm
